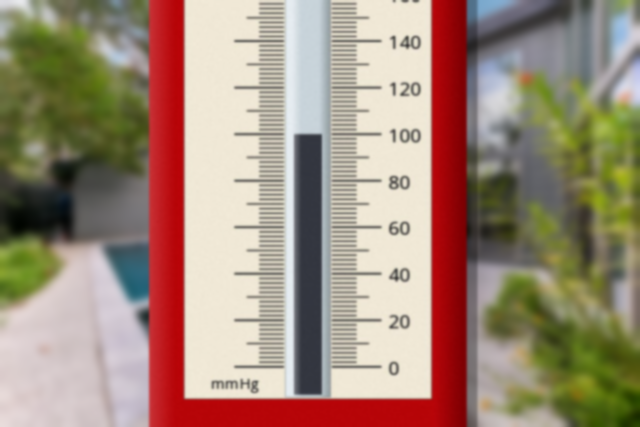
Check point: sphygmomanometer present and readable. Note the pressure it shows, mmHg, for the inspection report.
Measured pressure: 100 mmHg
